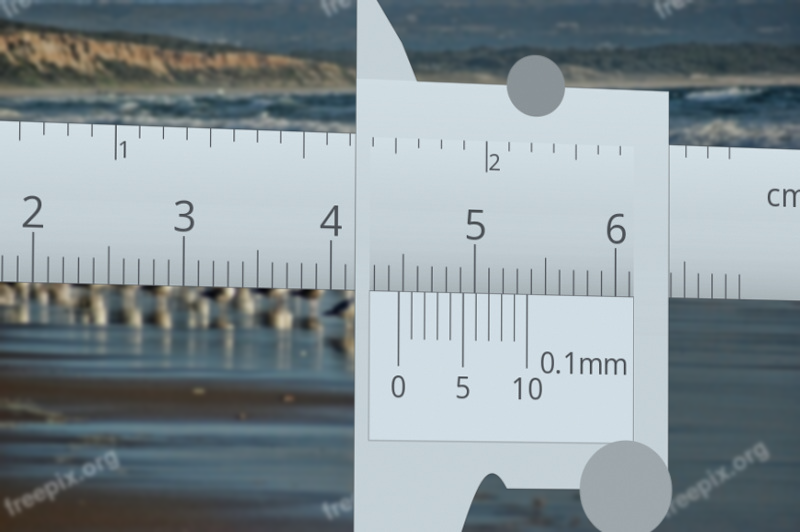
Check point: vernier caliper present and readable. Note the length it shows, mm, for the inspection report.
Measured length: 44.7 mm
